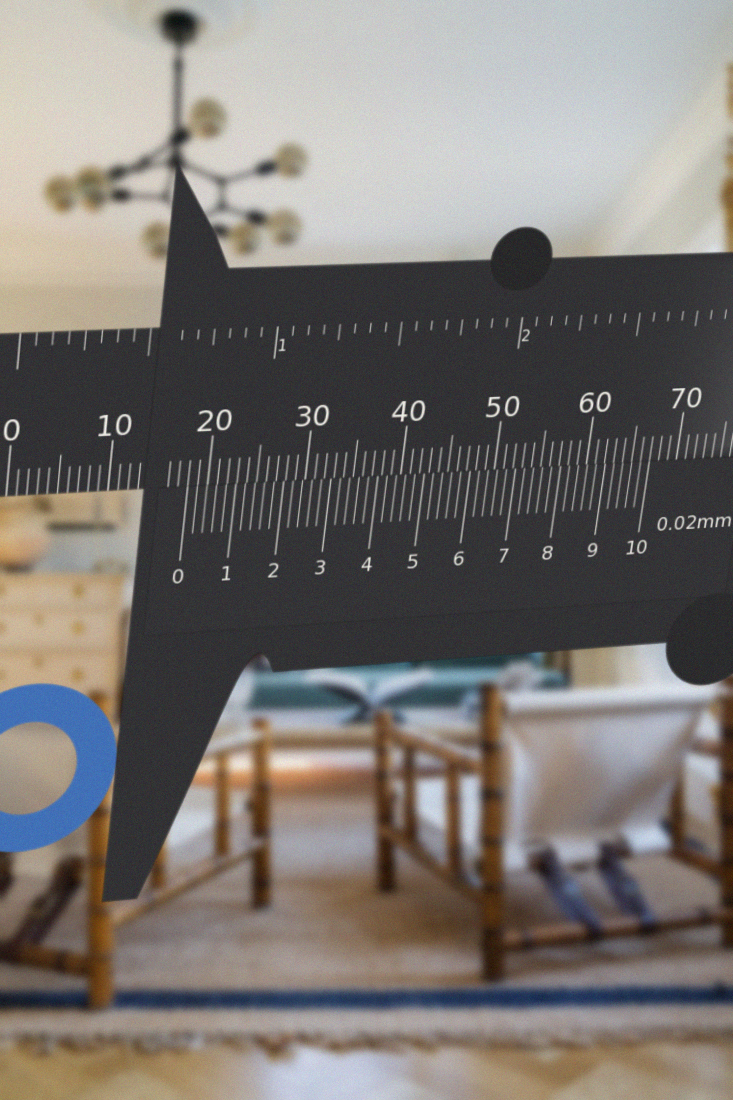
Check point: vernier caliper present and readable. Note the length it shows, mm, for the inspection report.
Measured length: 18.0 mm
